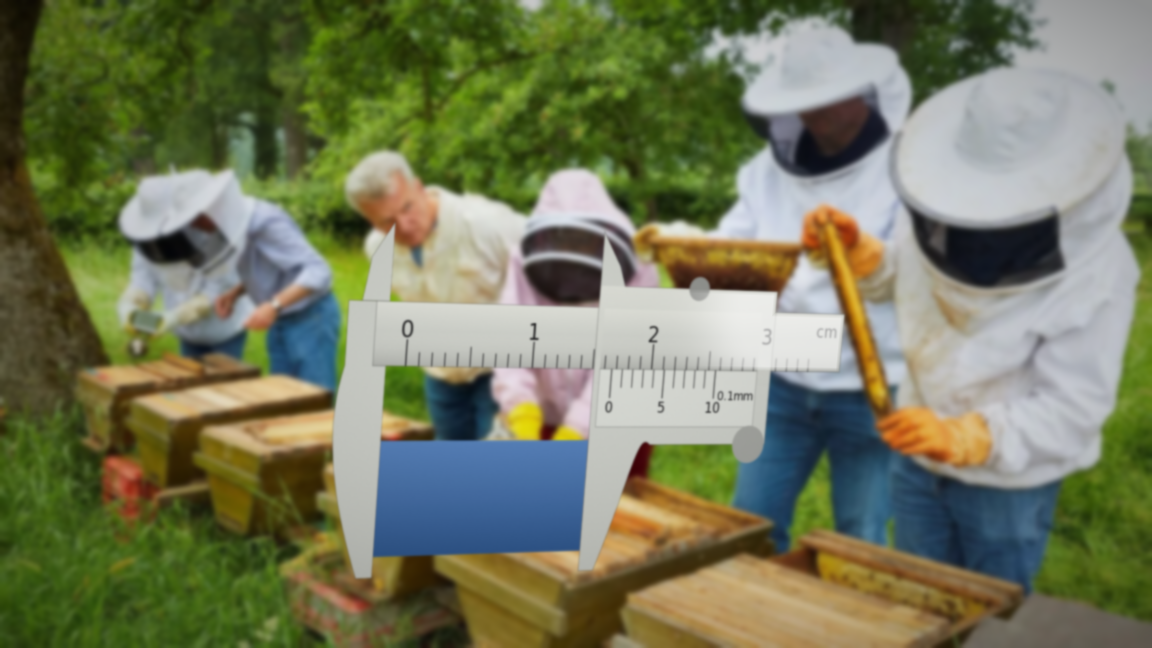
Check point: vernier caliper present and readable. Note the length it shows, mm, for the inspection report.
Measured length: 16.6 mm
